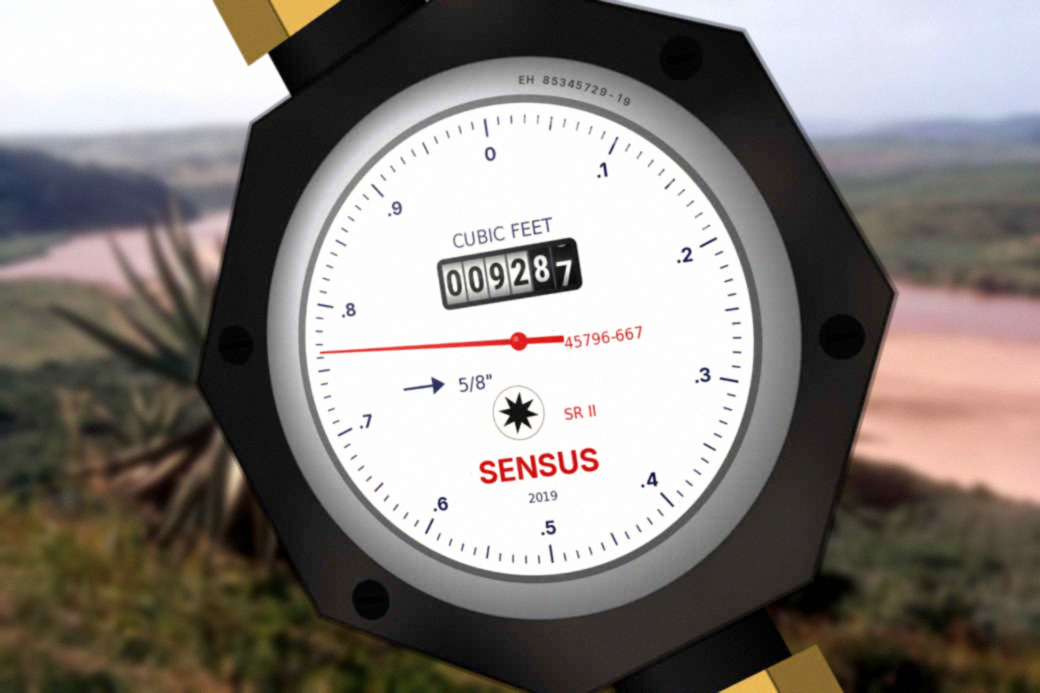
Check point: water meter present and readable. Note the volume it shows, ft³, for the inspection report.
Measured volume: 9286.76 ft³
